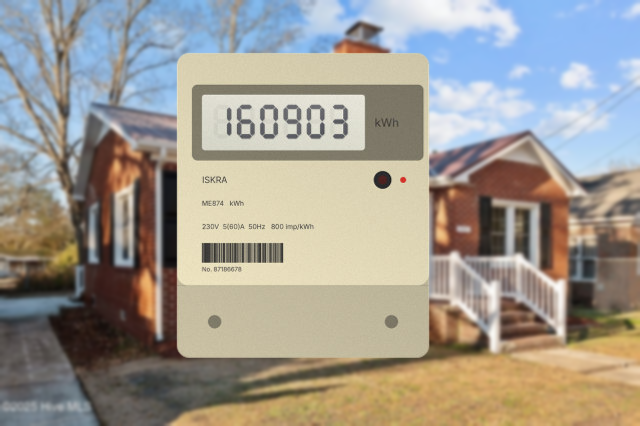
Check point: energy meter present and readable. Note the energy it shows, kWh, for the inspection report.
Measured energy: 160903 kWh
